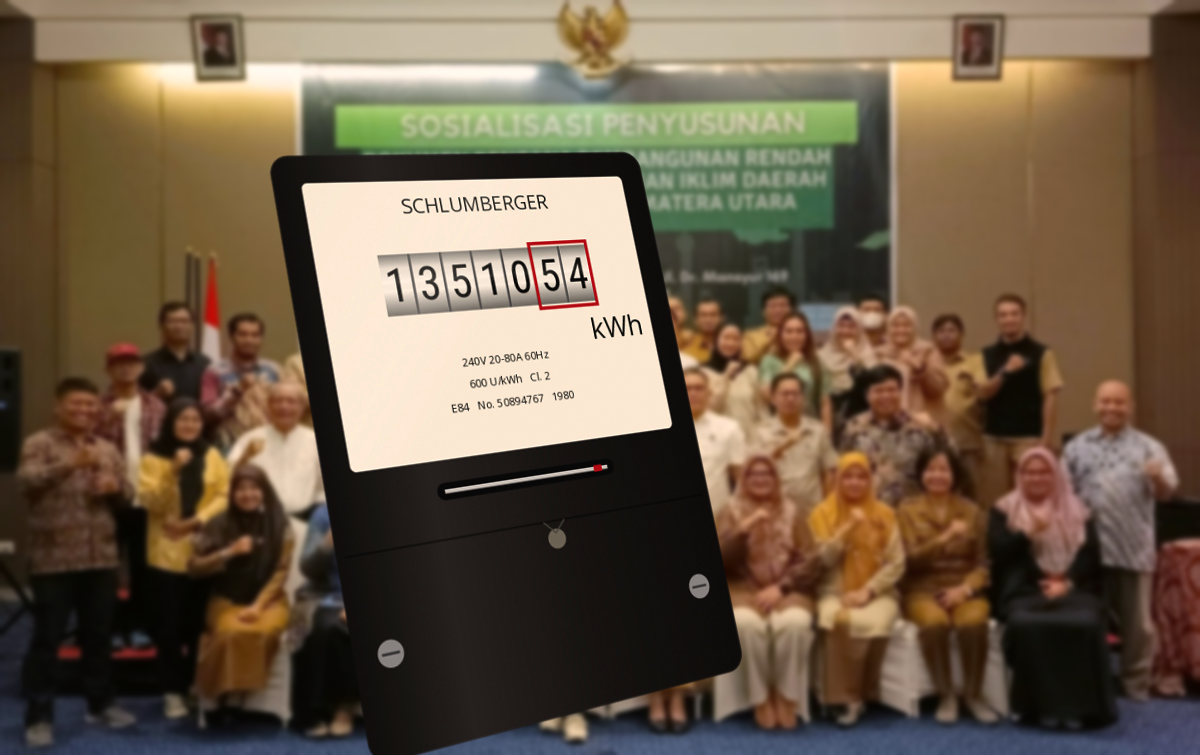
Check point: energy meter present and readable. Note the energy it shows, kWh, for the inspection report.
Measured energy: 13510.54 kWh
